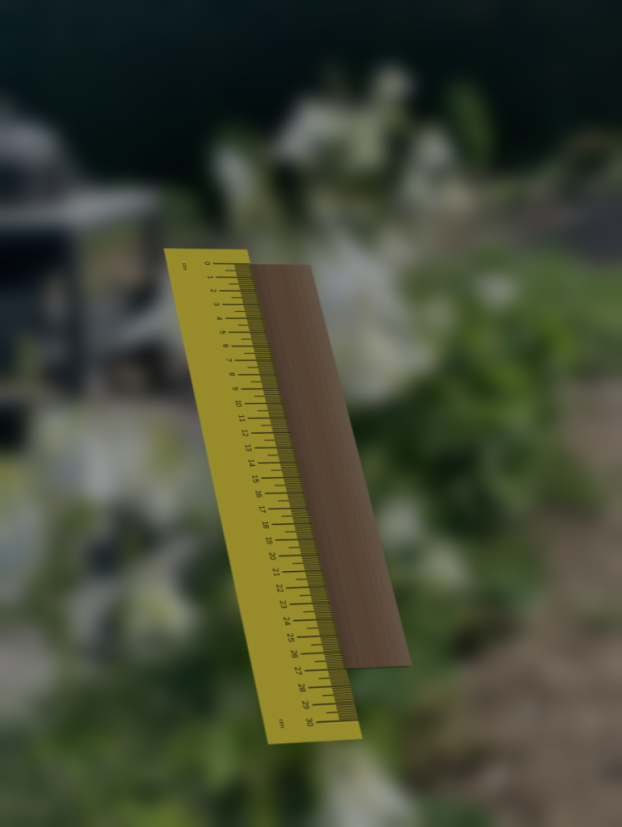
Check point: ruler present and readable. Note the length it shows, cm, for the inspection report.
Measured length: 27 cm
